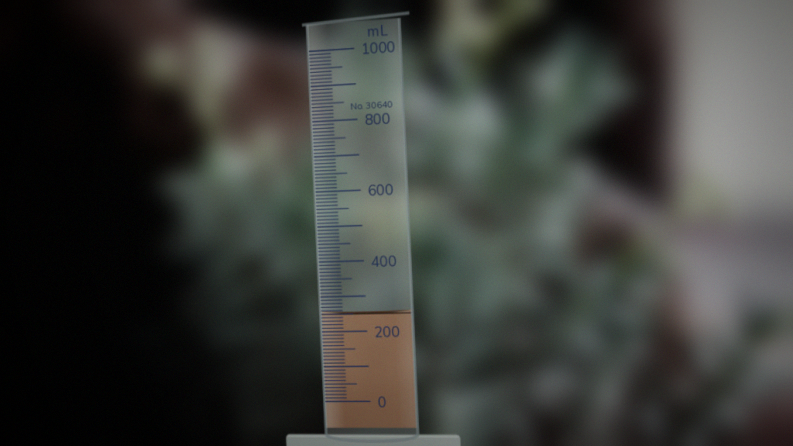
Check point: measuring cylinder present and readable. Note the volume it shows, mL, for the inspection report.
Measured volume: 250 mL
